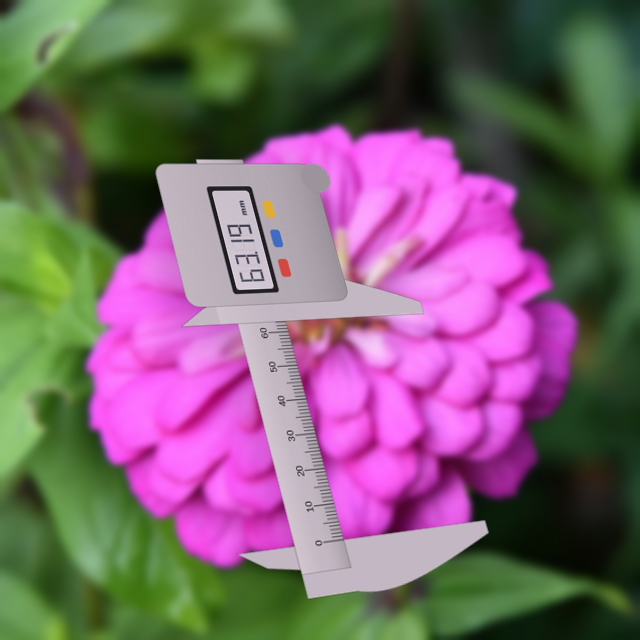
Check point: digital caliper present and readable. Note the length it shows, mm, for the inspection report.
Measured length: 63.19 mm
